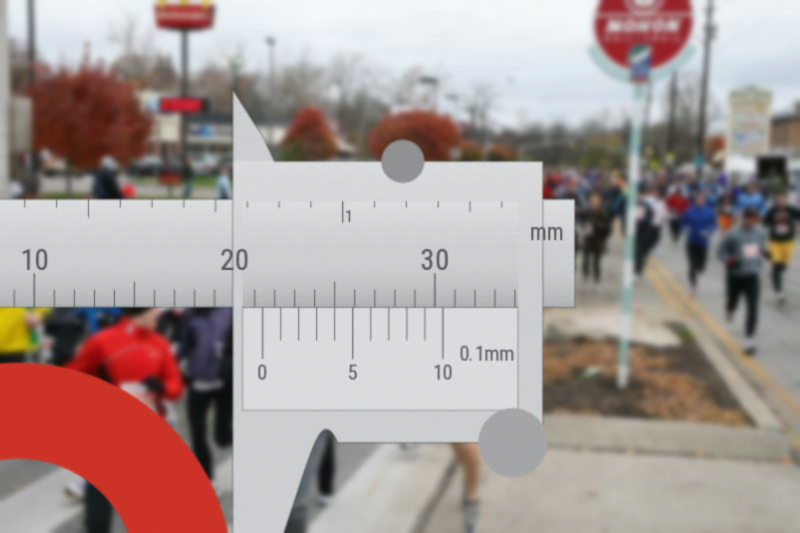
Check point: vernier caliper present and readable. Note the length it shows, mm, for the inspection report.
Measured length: 21.4 mm
